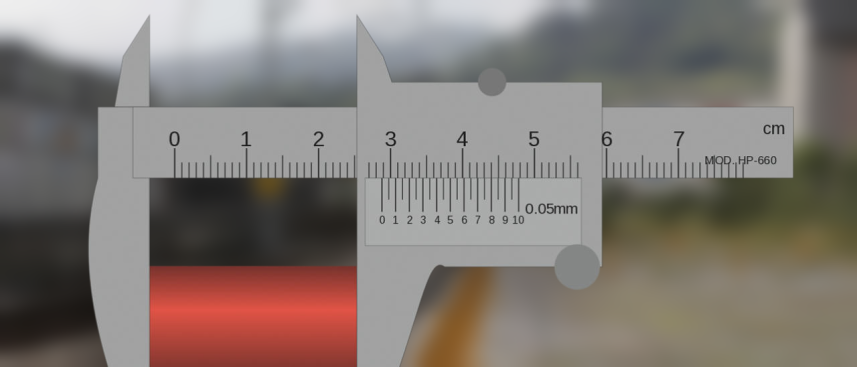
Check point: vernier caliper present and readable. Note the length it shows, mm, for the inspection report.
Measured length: 28.8 mm
